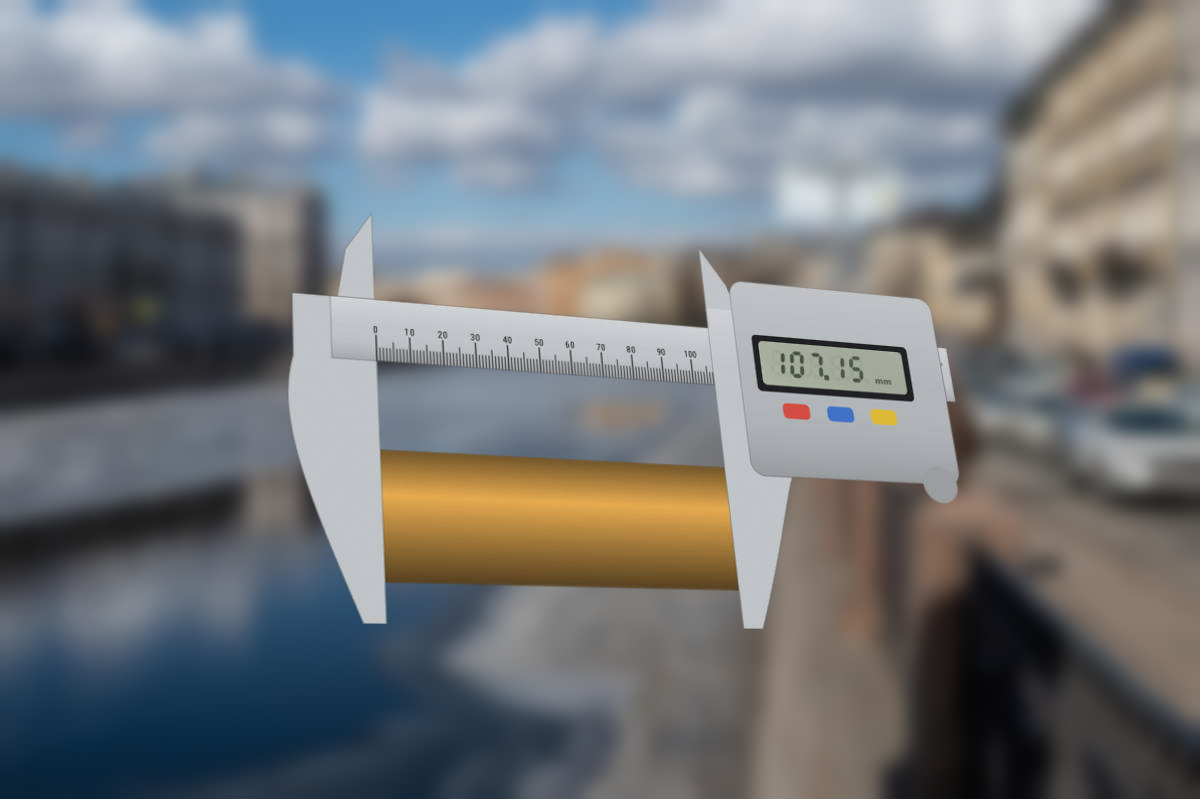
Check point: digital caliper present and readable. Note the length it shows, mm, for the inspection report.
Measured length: 107.15 mm
